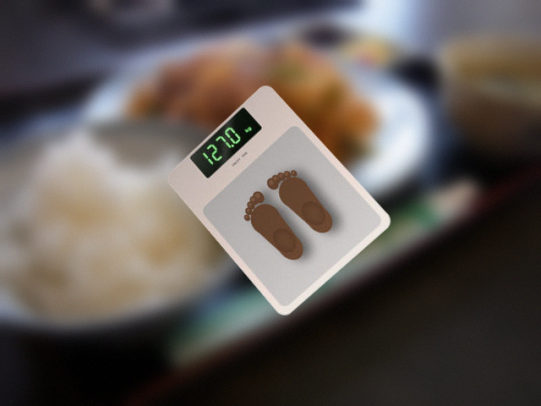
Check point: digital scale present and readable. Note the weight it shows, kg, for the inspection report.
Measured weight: 127.0 kg
